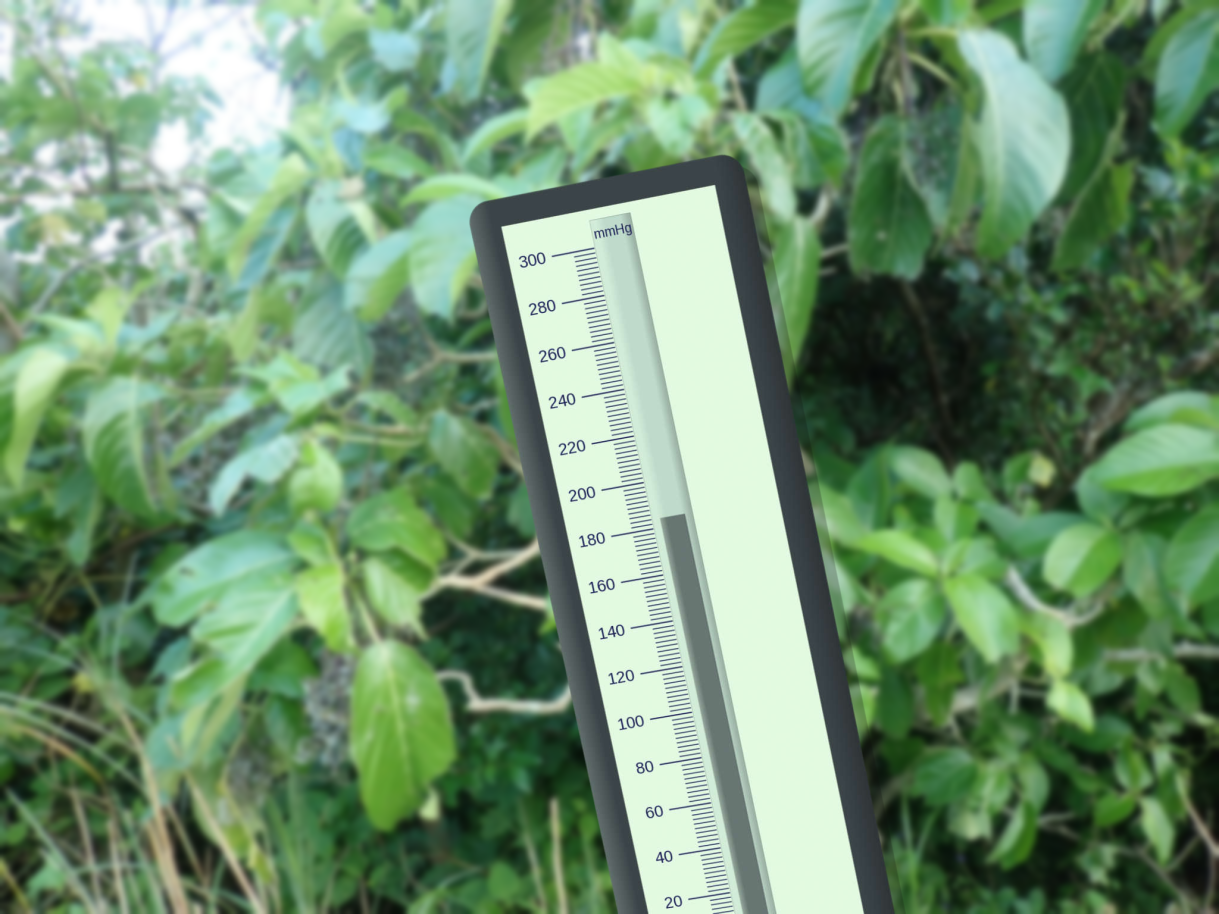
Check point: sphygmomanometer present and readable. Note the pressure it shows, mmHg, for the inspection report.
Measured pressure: 184 mmHg
